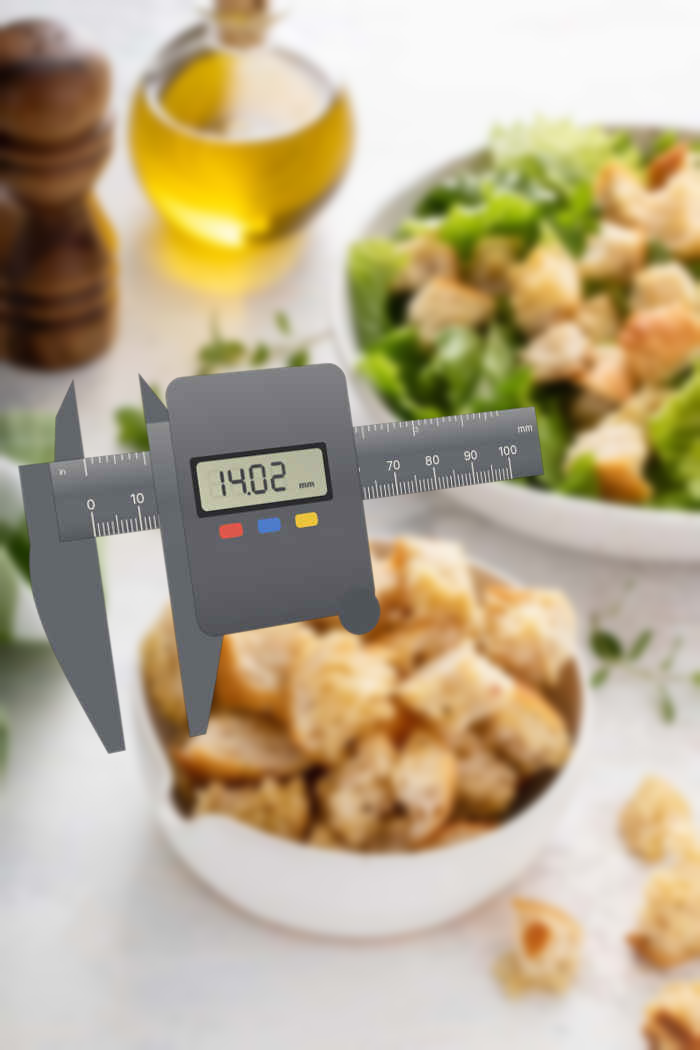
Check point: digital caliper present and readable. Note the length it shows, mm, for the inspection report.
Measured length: 14.02 mm
